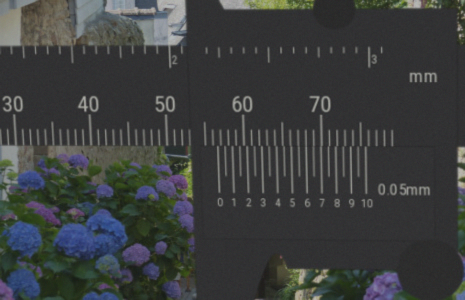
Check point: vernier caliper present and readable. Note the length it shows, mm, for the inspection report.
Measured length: 56.6 mm
